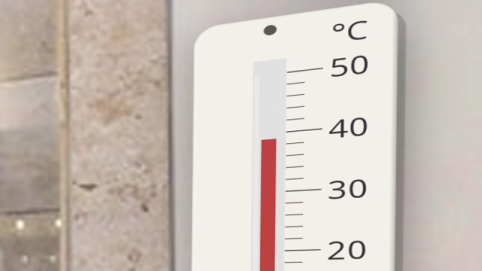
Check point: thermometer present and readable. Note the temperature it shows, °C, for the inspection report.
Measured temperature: 39 °C
